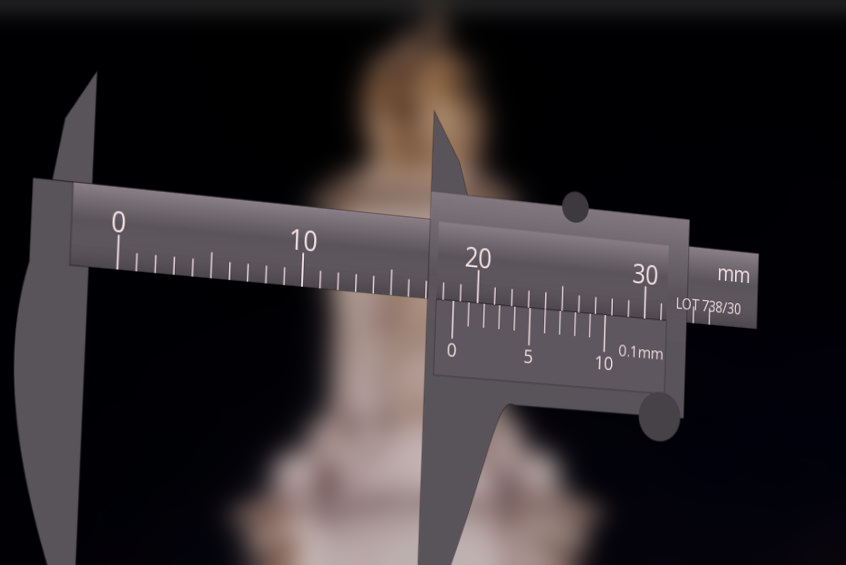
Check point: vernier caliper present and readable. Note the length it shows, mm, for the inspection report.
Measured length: 18.6 mm
